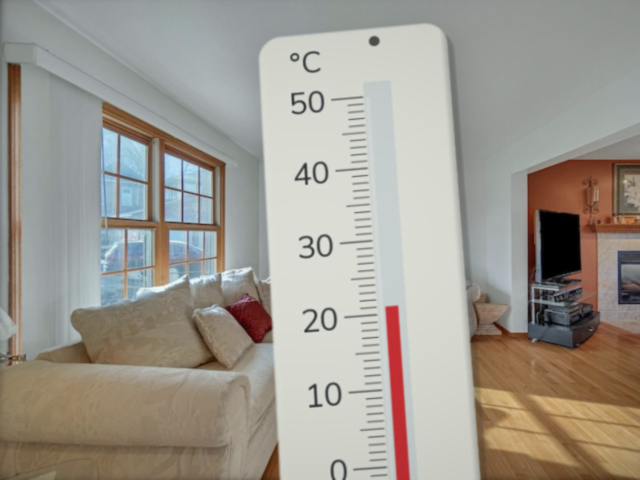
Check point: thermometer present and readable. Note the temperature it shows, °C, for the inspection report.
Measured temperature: 21 °C
